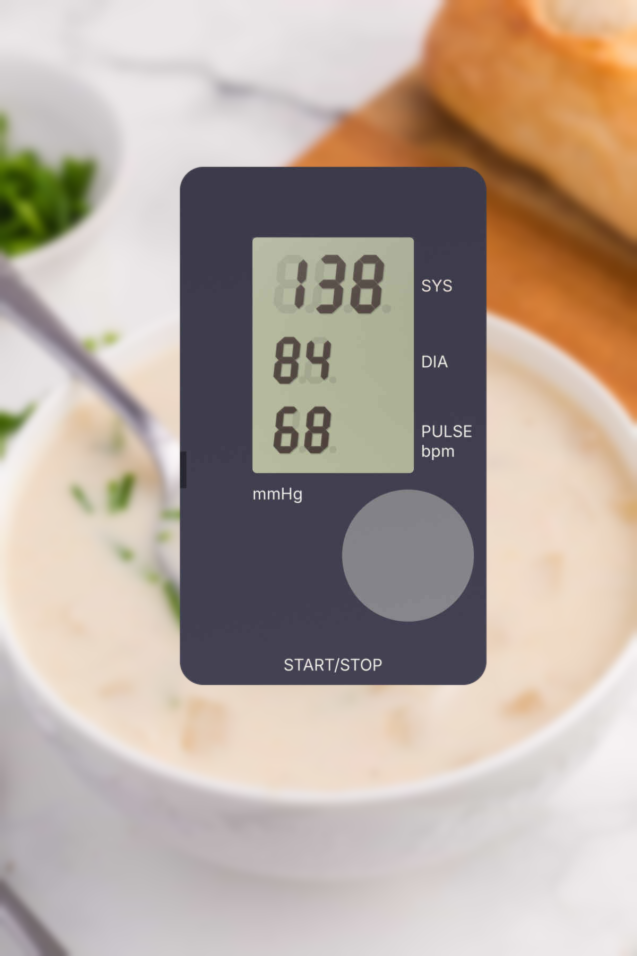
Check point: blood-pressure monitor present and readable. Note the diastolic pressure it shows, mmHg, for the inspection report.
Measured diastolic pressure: 84 mmHg
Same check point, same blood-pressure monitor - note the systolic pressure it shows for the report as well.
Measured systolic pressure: 138 mmHg
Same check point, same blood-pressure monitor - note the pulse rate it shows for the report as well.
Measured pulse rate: 68 bpm
